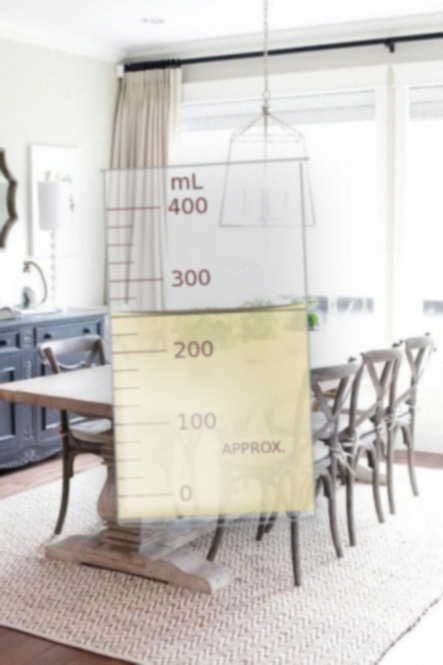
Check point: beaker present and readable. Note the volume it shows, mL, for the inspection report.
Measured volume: 250 mL
